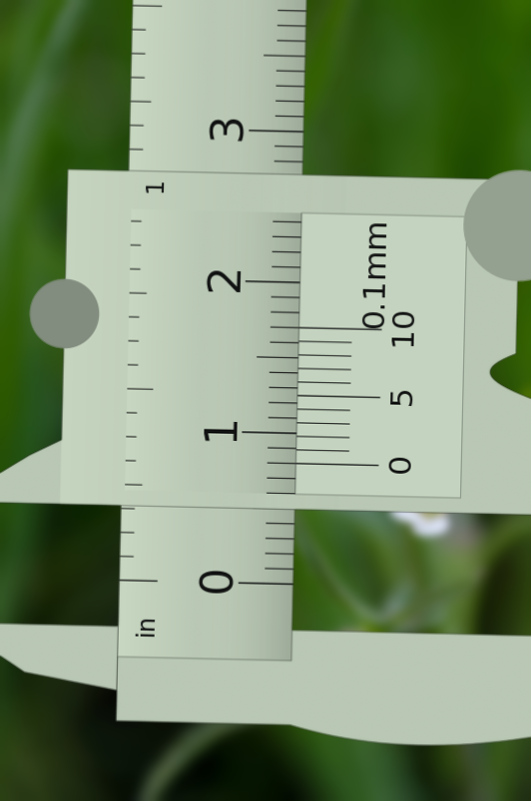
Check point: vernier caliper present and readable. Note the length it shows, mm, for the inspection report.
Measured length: 8.0 mm
